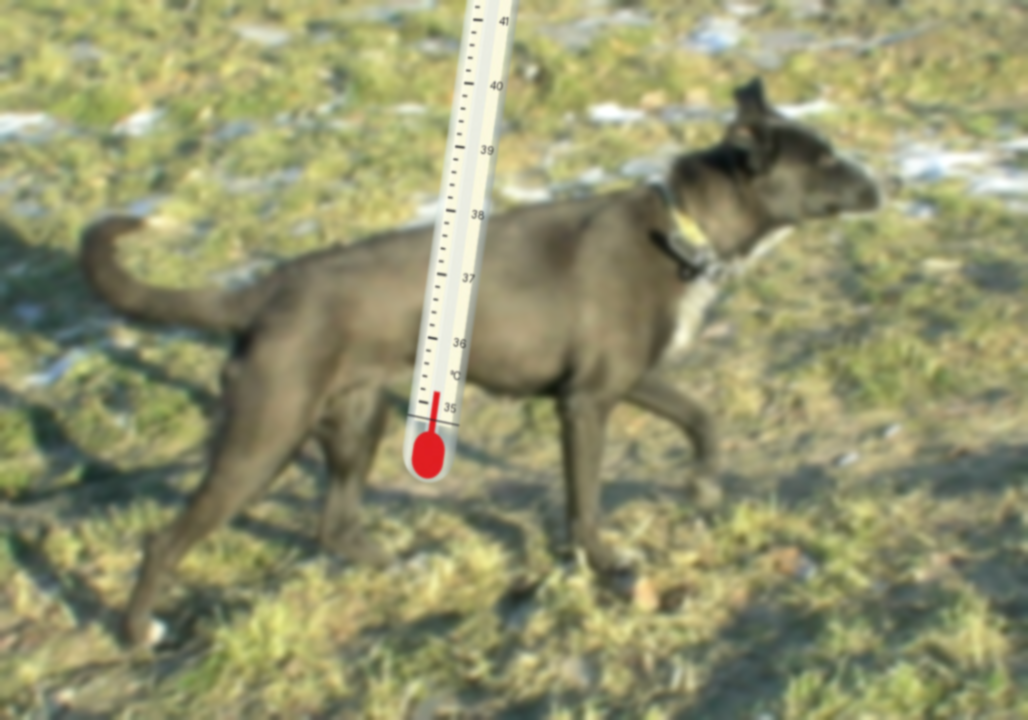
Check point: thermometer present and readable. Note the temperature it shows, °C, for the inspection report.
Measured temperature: 35.2 °C
